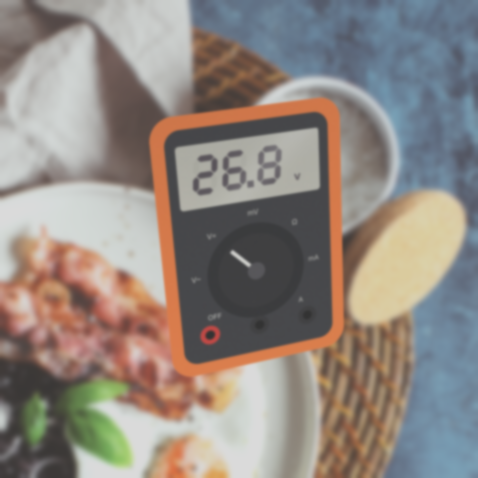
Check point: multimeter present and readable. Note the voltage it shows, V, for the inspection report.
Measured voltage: 26.8 V
